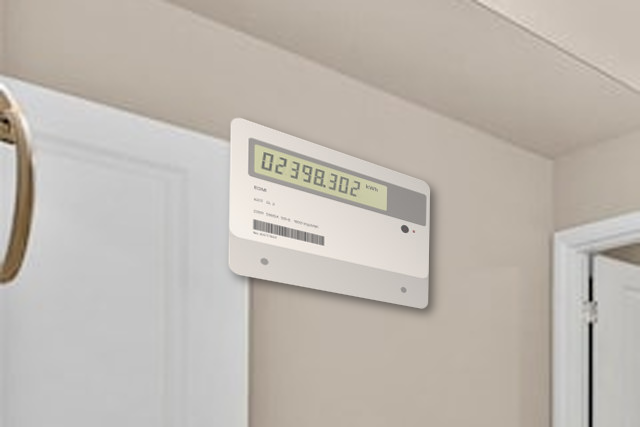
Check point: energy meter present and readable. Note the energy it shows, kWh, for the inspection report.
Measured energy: 2398.302 kWh
